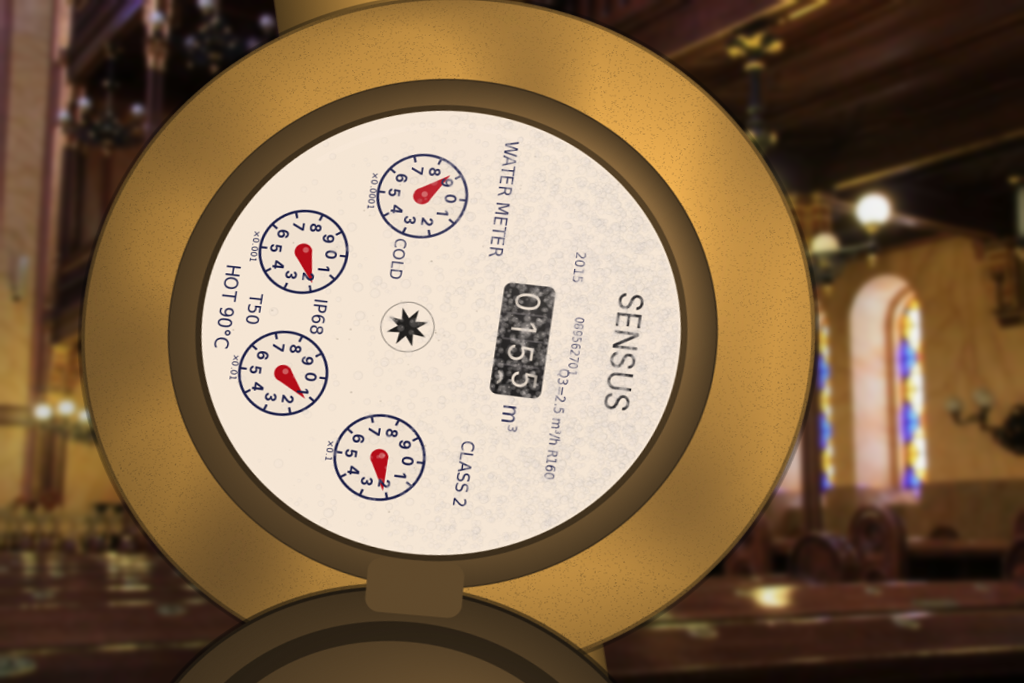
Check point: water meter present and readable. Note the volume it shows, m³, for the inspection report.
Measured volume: 155.2118 m³
